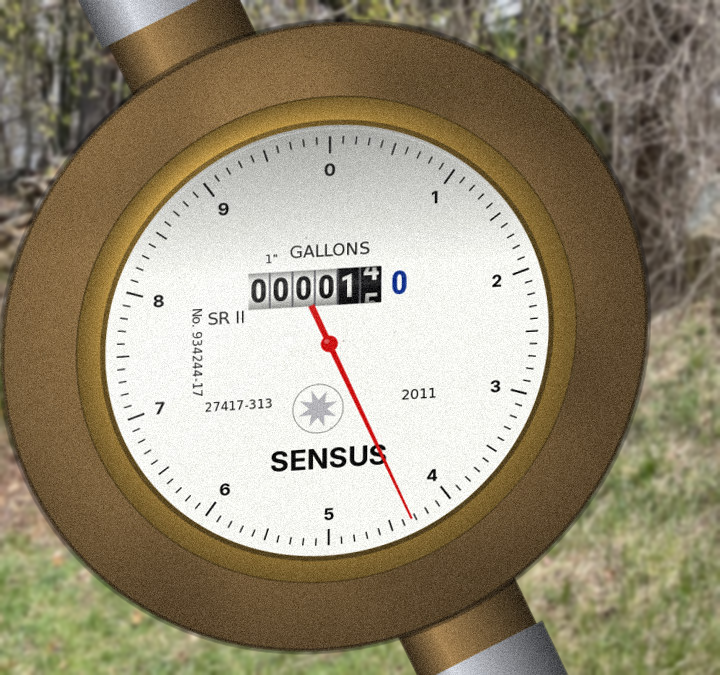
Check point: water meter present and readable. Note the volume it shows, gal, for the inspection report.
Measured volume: 144.3 gal
